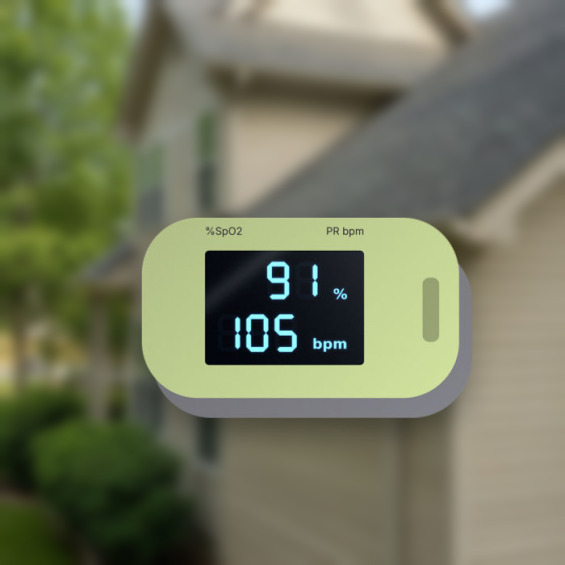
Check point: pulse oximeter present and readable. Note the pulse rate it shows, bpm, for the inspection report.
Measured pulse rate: 105 bpm
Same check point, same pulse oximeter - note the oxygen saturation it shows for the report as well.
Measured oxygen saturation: 91 %
